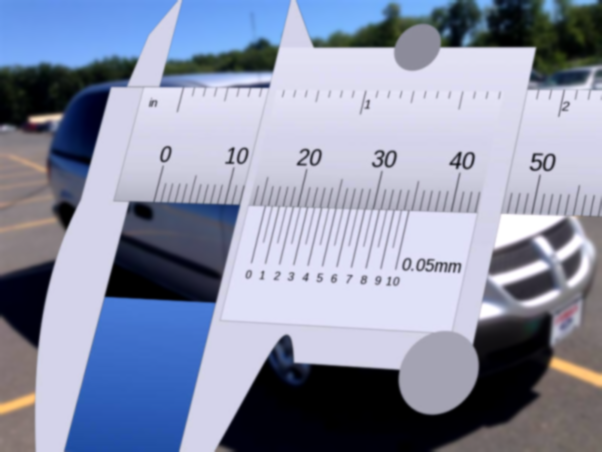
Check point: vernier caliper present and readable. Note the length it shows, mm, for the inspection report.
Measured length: 15.6 mm
